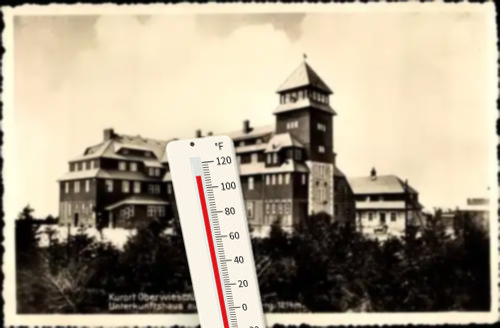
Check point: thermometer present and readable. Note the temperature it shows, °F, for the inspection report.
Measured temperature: 110 °F
